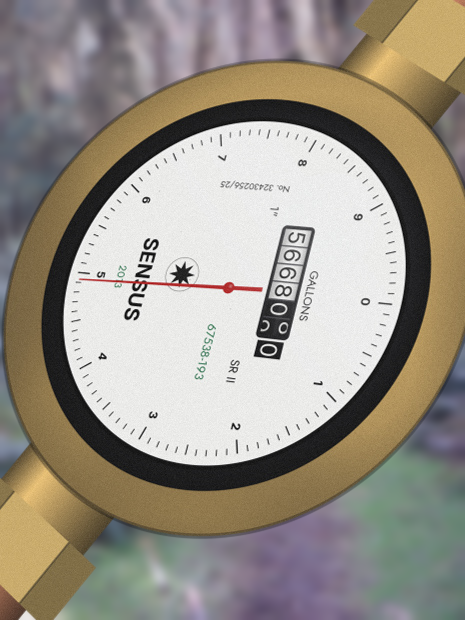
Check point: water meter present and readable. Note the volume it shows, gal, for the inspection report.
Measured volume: 5668084.9 gal
